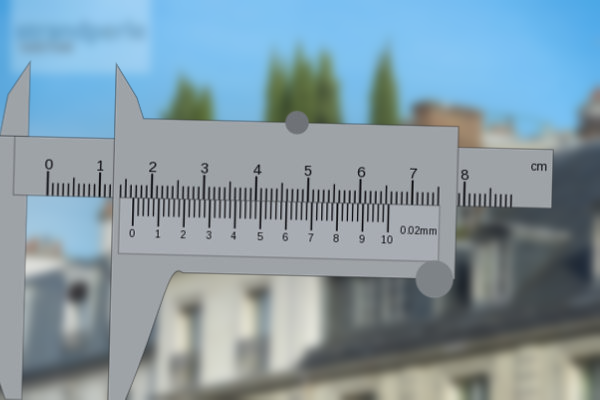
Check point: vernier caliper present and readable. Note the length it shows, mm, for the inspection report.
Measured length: 16.5 mm
